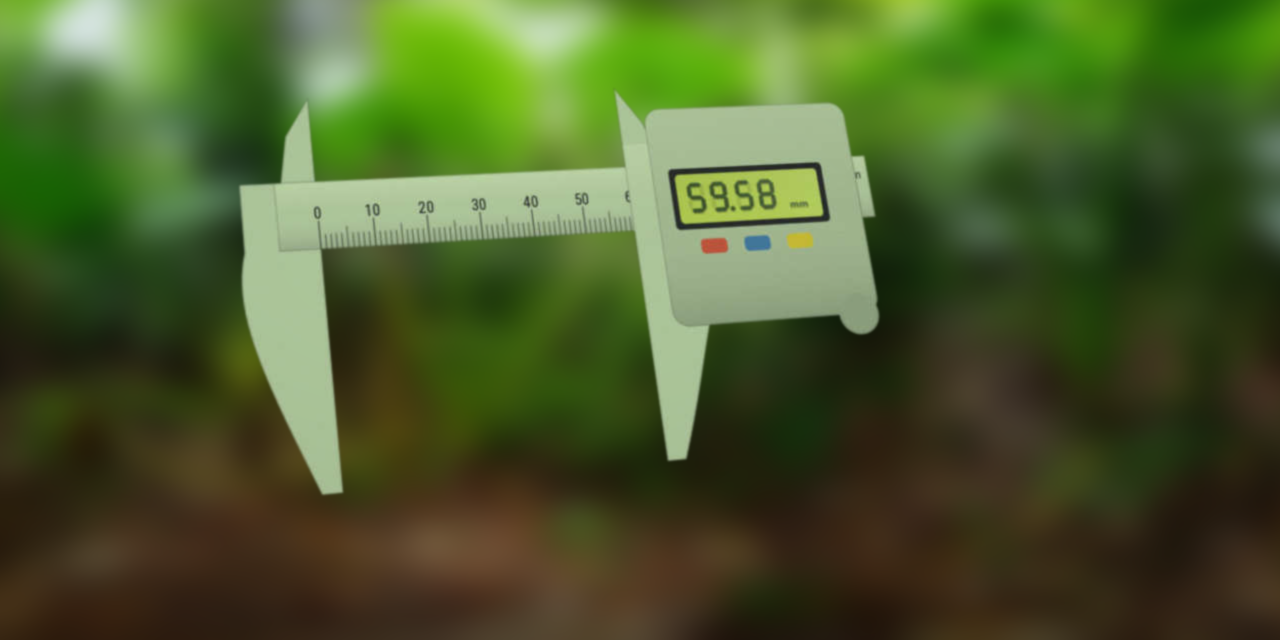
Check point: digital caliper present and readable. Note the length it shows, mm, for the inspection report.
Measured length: 59.58 mm
